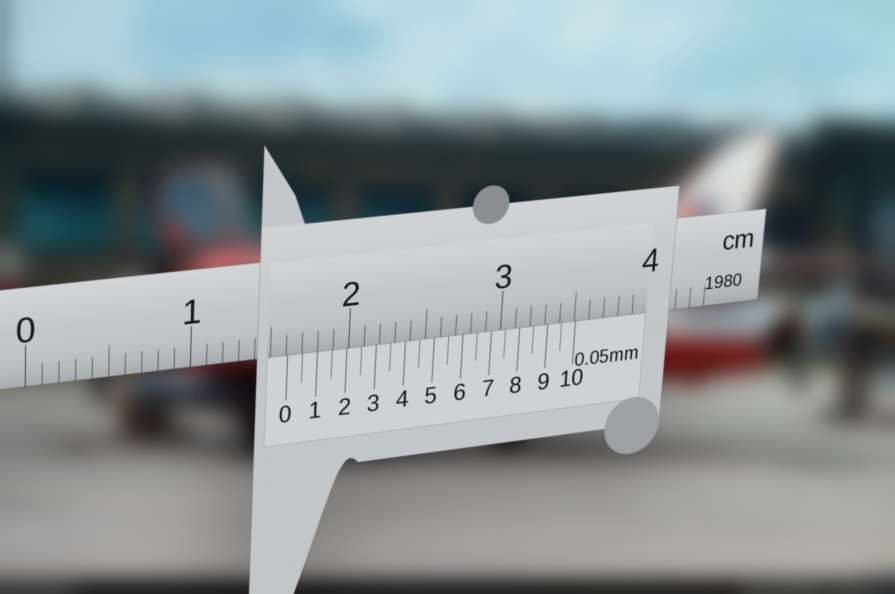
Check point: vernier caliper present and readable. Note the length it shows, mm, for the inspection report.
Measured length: 16.1 mm
